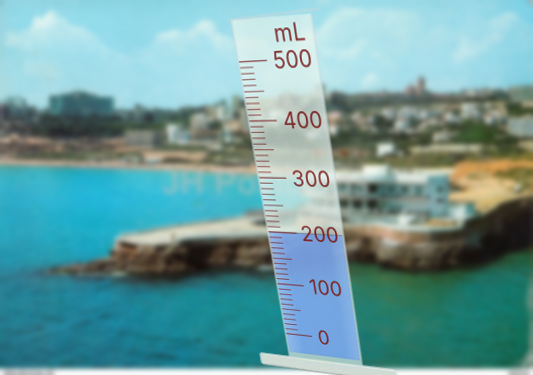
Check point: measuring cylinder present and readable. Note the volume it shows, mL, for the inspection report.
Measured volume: 200 mL
